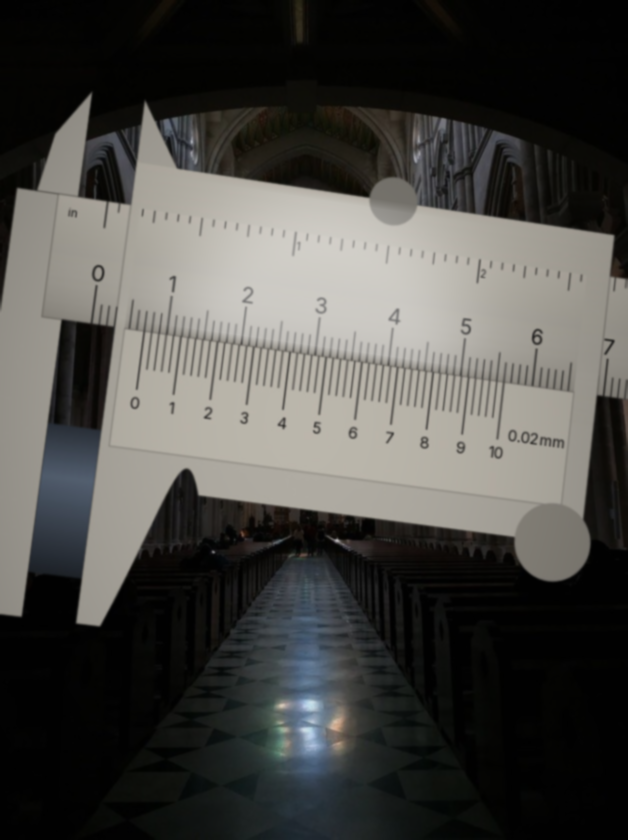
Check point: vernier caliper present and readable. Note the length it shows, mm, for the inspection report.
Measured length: 7.0 mm
